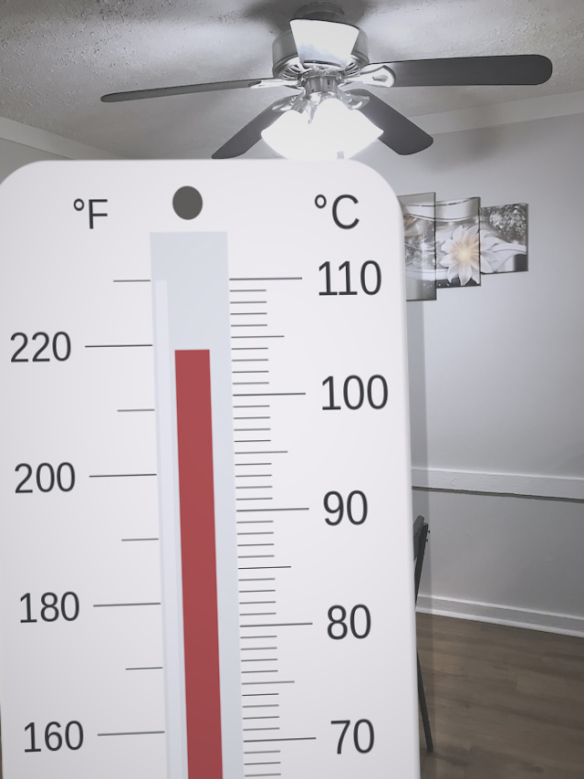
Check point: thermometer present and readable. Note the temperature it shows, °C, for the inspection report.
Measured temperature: 104 °C
